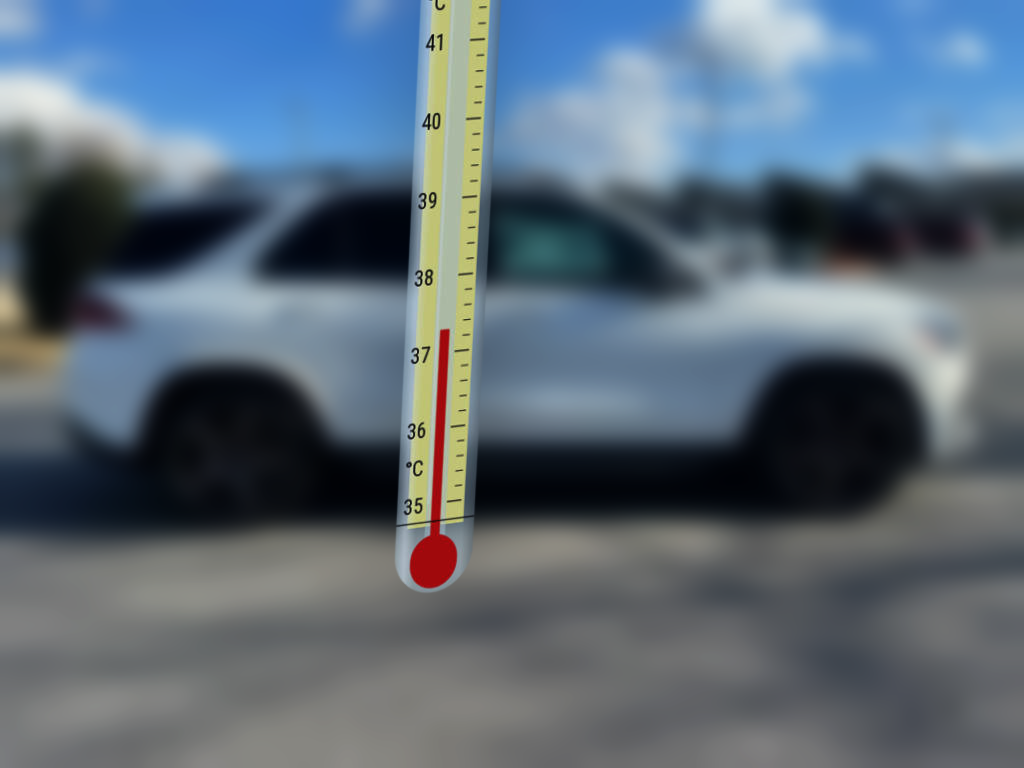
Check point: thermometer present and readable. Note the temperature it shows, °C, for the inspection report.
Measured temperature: 37.3 °C
